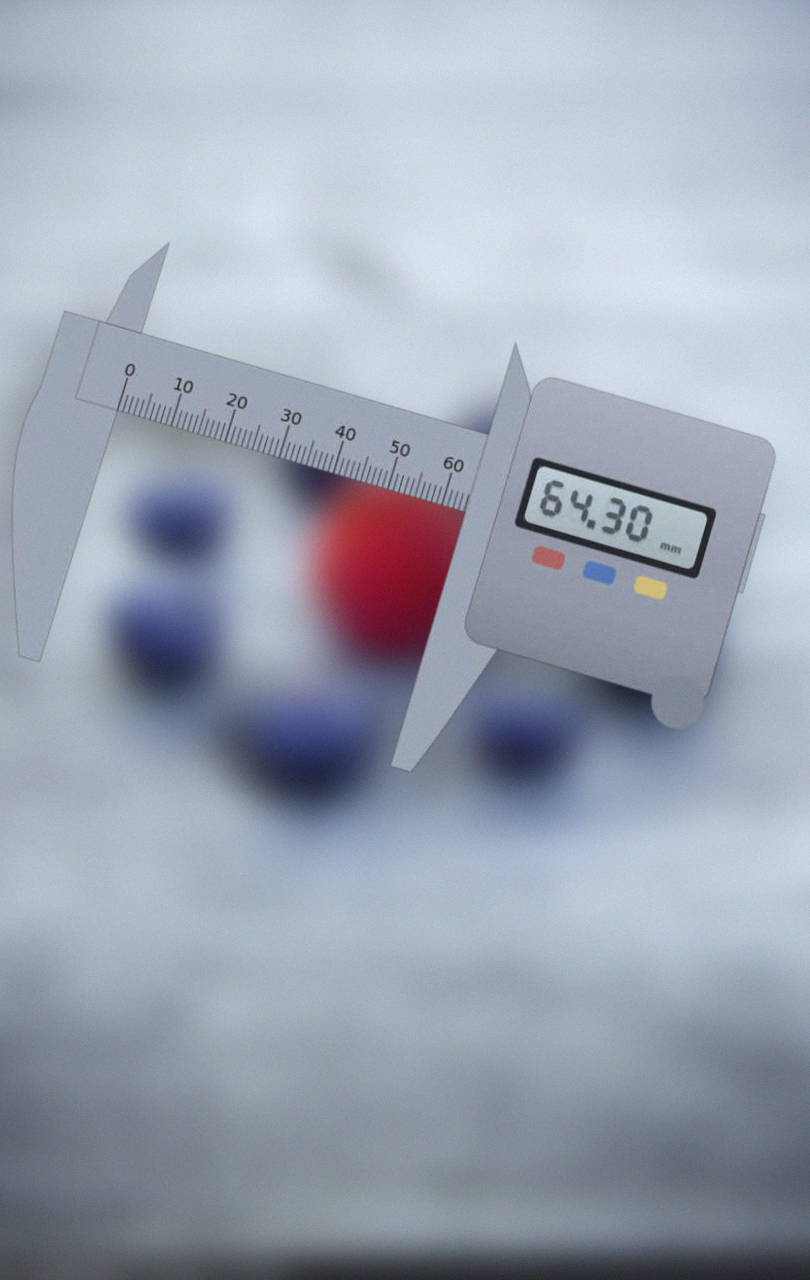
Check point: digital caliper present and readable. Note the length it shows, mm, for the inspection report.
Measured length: 64.30 mm
